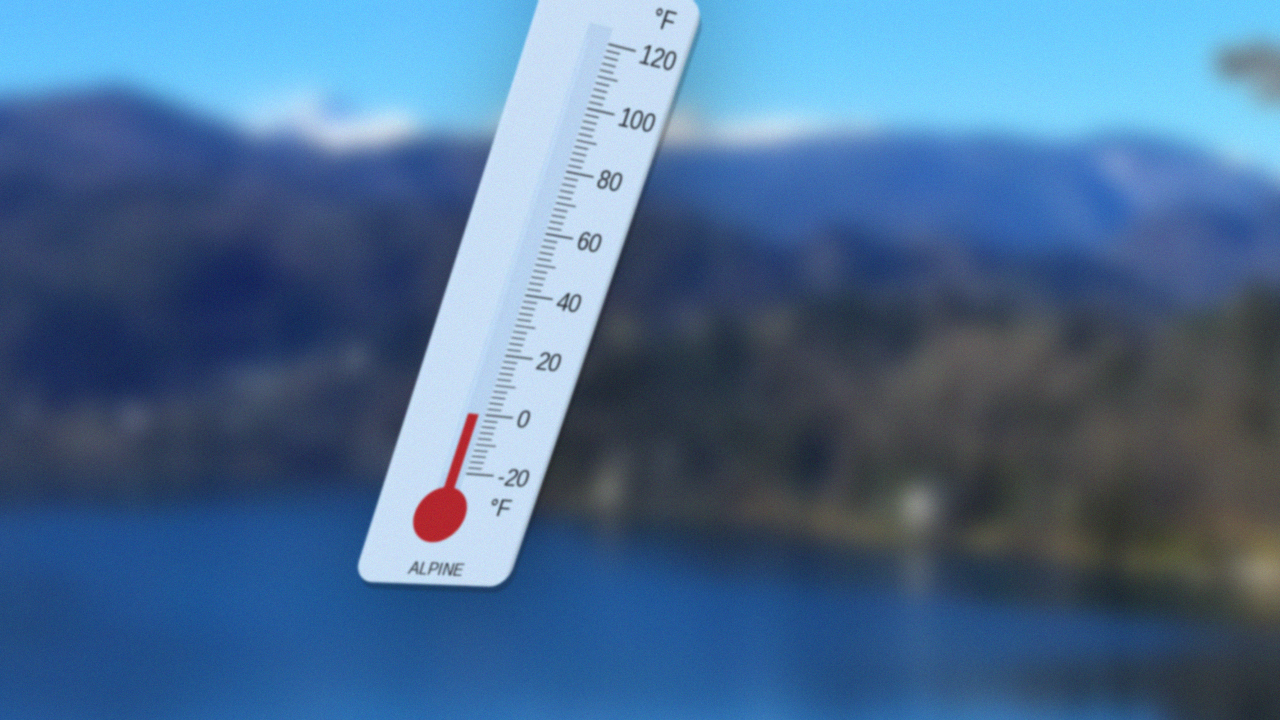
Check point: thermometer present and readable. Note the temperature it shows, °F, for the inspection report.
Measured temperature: 0 °F
